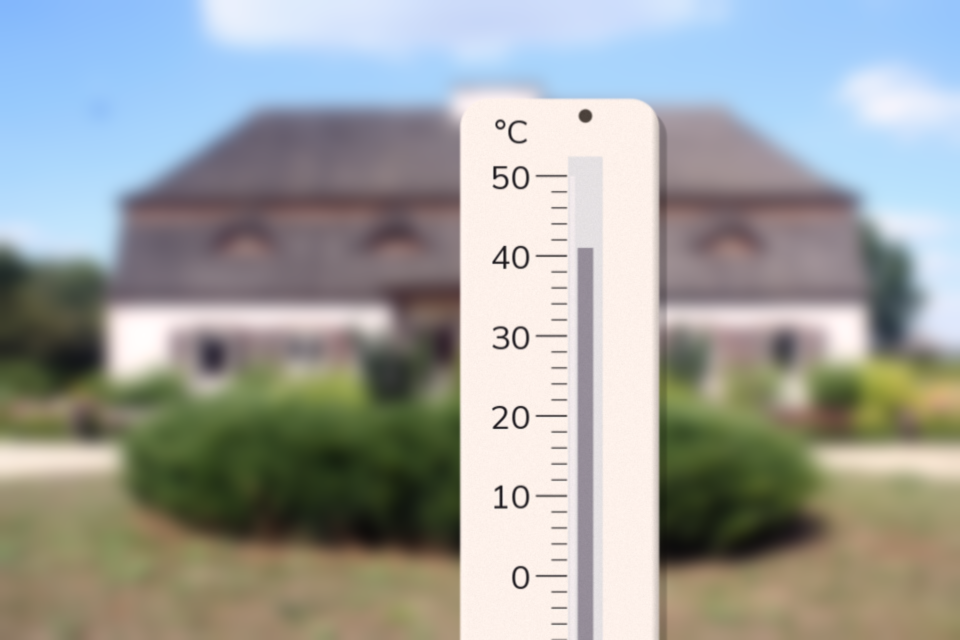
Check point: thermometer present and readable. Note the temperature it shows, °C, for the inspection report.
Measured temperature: 41 °C
